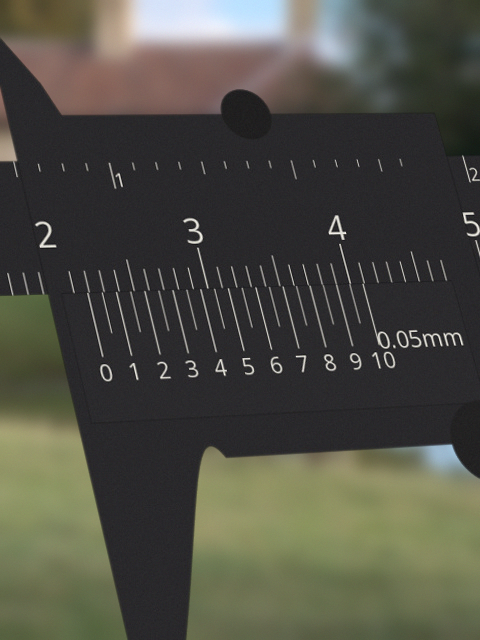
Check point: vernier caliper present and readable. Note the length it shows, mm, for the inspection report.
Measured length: 21.9 mm
